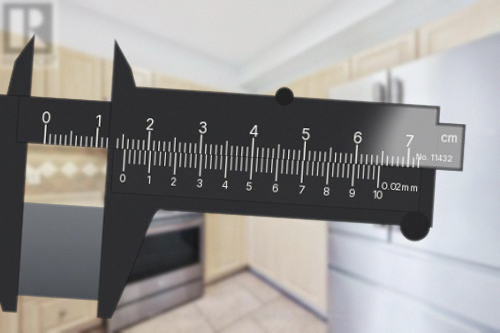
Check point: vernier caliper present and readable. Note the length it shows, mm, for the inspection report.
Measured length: 15.5 mm
